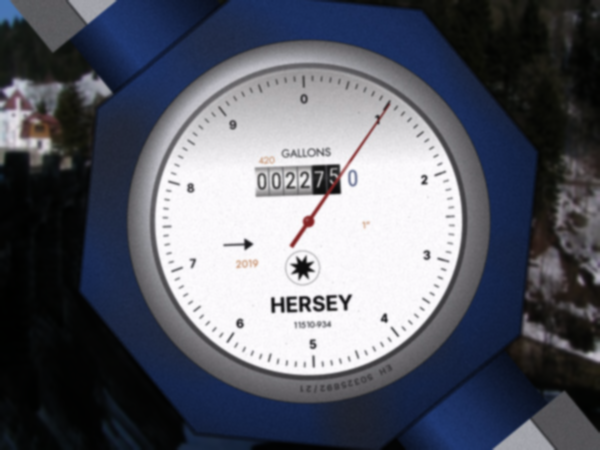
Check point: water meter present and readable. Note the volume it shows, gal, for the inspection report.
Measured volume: 22751.0 gal
